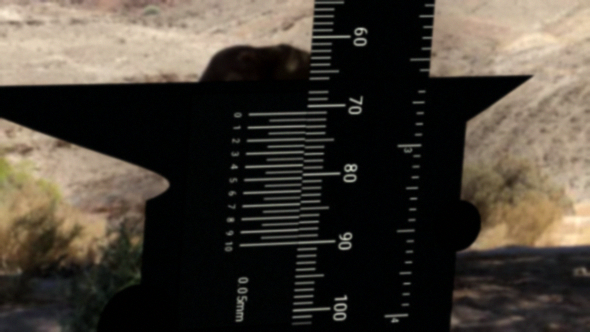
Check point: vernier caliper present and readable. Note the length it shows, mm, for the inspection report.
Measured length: 71.0 mm
